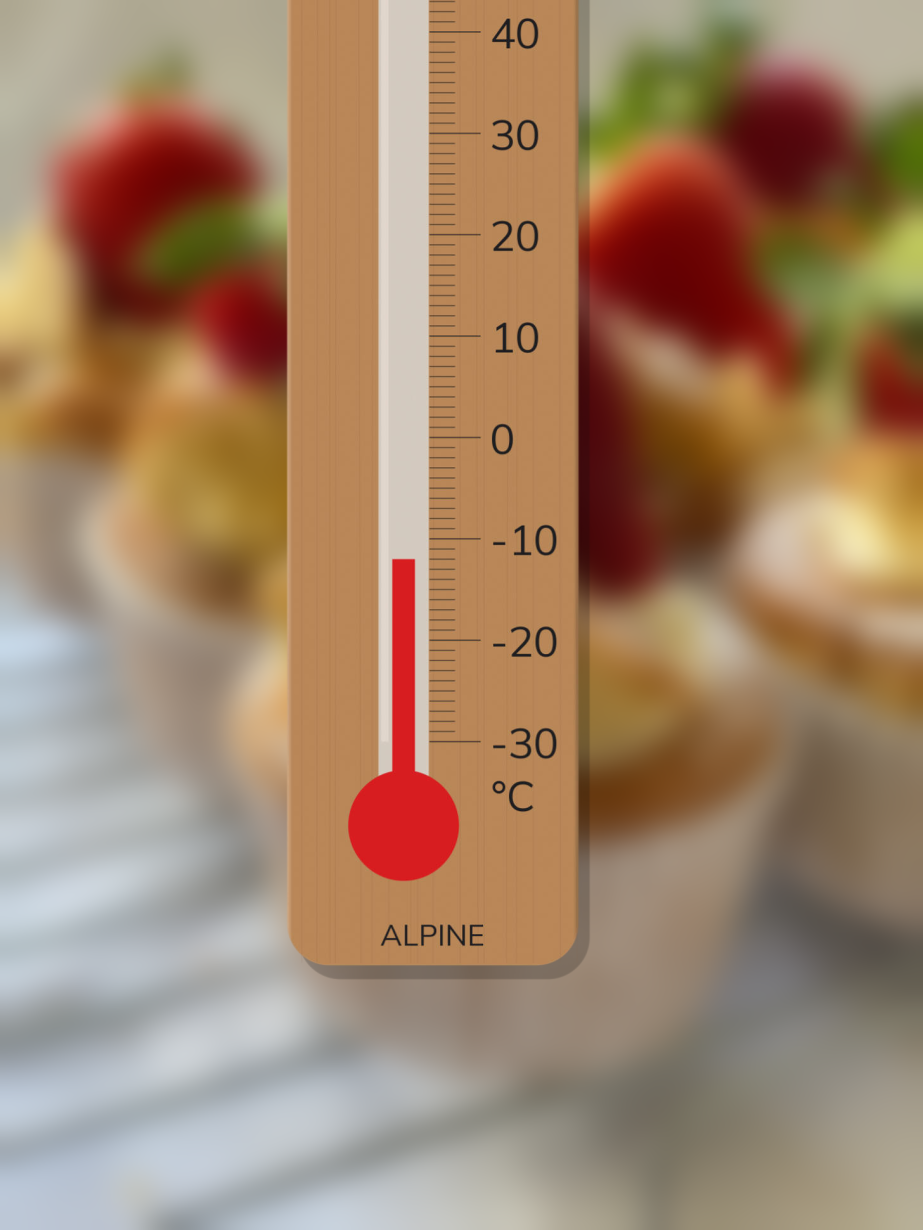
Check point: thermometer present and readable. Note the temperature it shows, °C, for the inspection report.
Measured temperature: -12 °C
